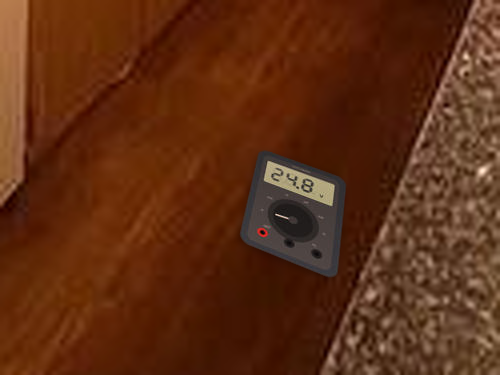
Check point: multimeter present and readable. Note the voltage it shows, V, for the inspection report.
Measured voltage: 24.8 V
